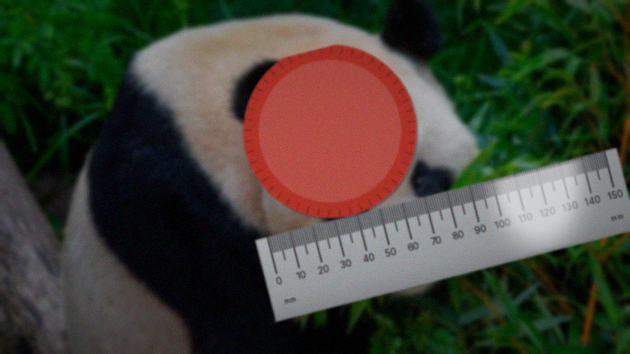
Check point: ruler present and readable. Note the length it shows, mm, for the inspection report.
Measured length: 75 mm
